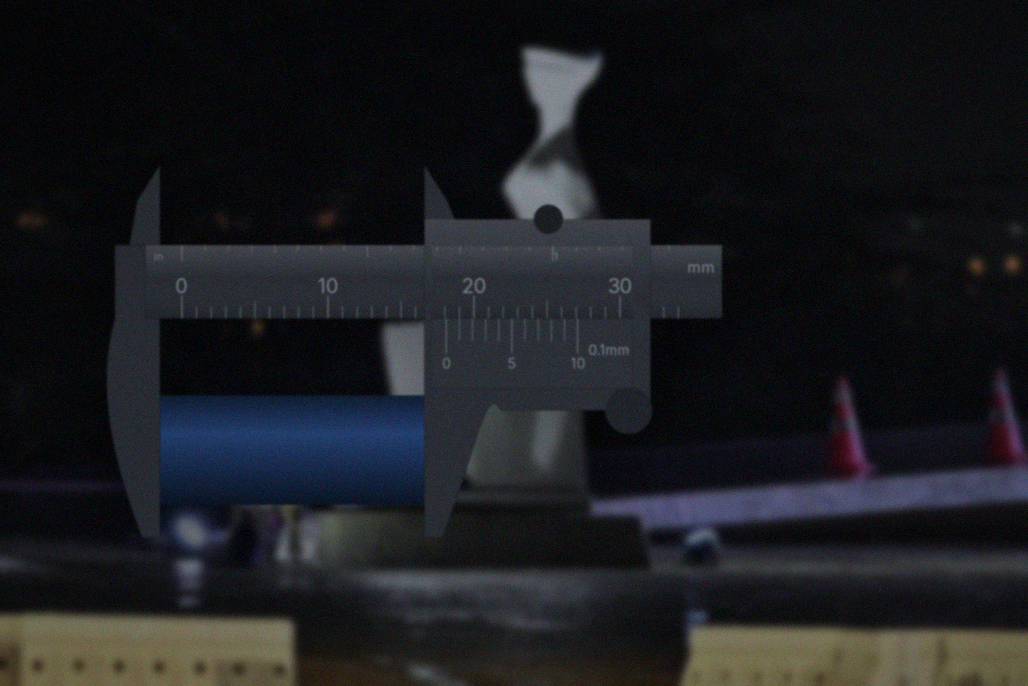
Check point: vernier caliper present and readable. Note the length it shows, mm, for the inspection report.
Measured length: 18.1 mm
